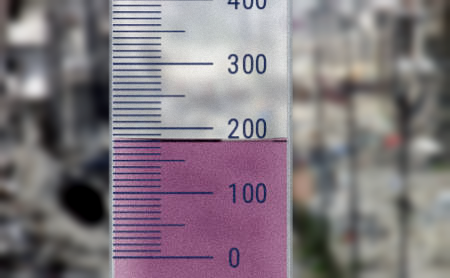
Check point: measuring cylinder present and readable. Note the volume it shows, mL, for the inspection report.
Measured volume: 180 mL
